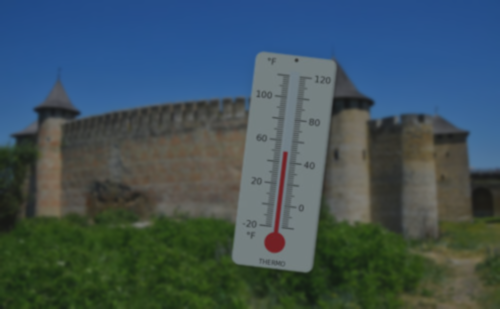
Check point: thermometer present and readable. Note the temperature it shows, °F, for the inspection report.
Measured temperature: 50 °F
